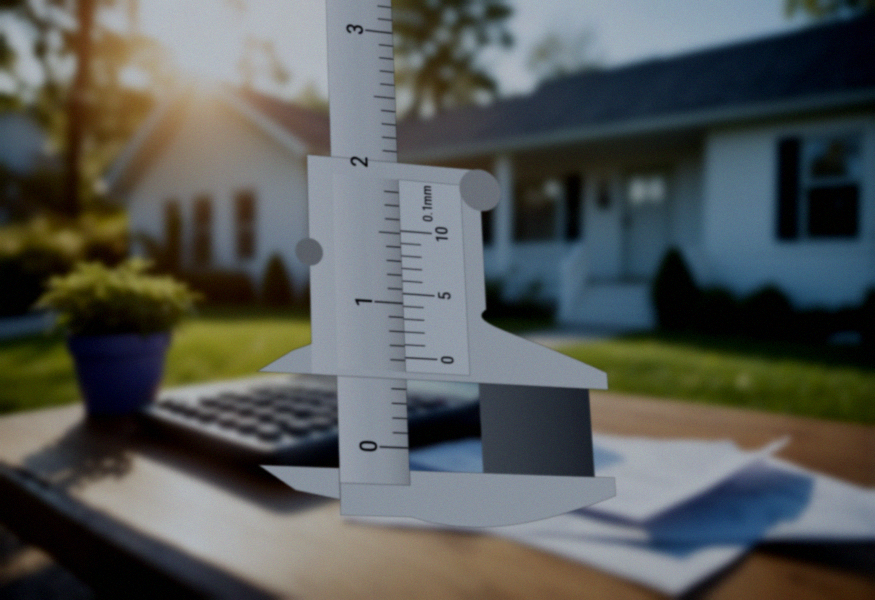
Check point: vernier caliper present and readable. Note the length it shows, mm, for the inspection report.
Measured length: 6.2 mm
